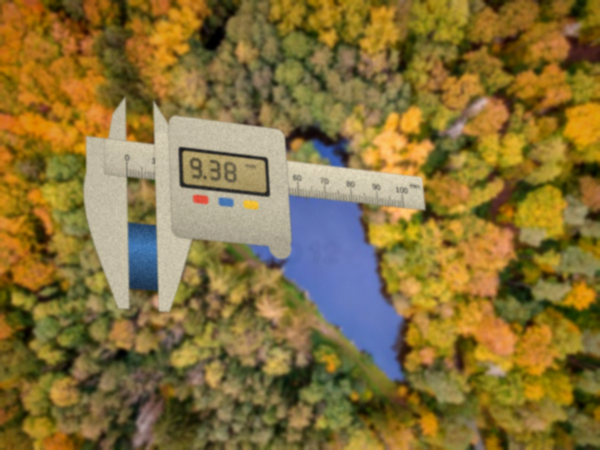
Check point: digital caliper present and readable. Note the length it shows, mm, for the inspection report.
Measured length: 9.38 mm
